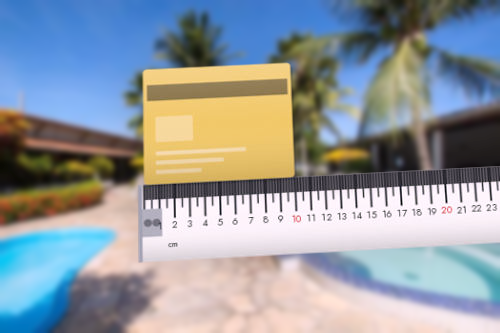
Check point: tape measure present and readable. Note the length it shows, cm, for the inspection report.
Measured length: 10 cm
